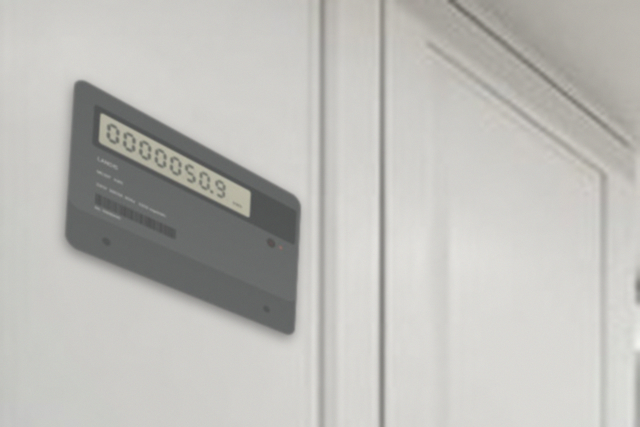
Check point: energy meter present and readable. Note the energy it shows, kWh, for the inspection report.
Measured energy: 50.9 kWh
